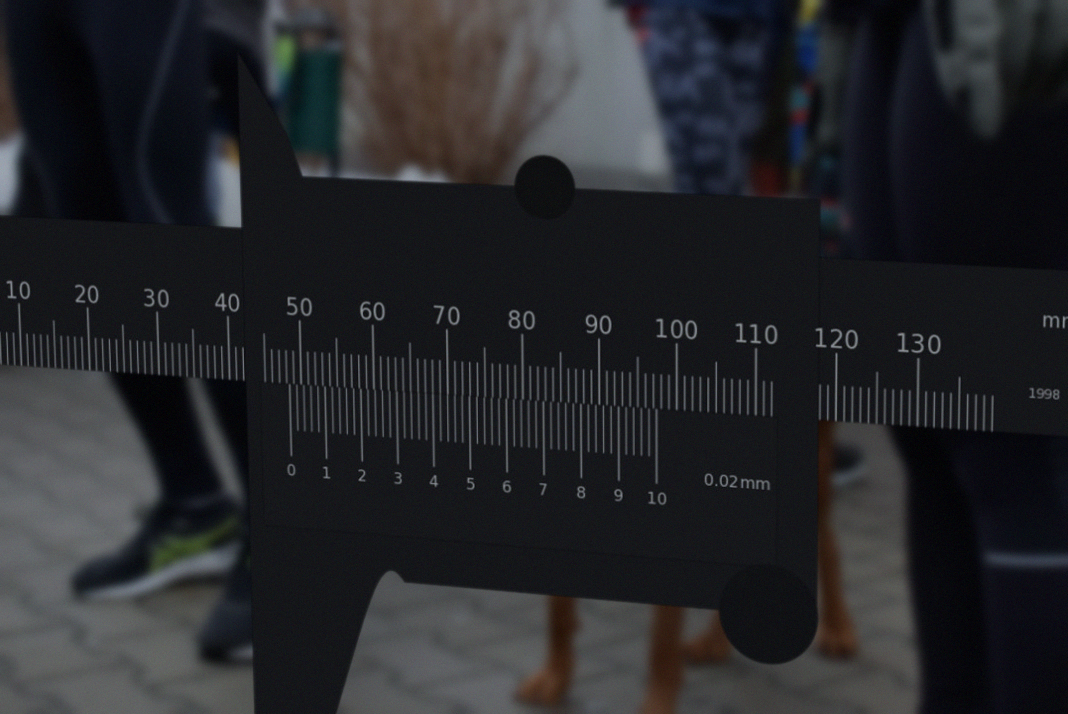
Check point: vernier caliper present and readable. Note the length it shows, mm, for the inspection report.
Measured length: 48.4 mm
